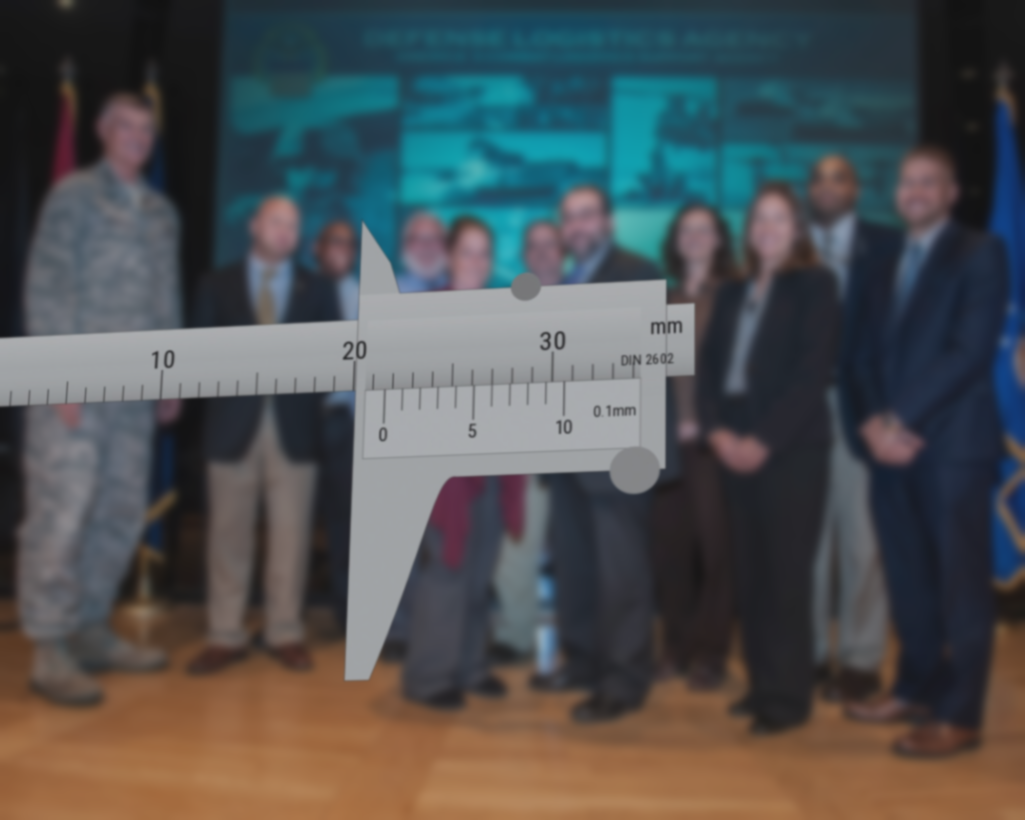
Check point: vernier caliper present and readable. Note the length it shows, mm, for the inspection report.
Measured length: 21.6 mm
